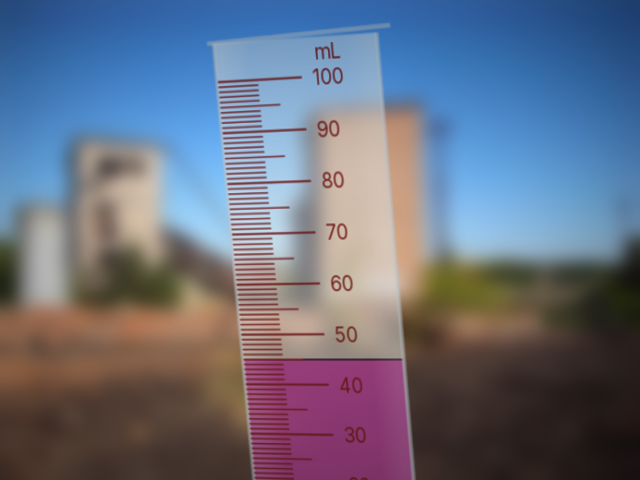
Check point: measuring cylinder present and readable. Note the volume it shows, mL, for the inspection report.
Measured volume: 45 mL
